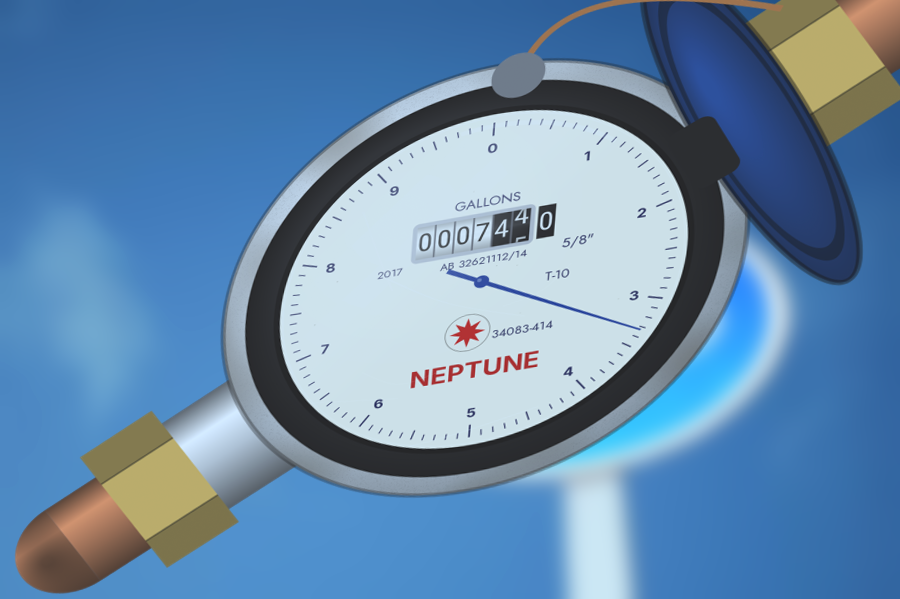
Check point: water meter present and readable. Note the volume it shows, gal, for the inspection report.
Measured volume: 7443.3 gal
